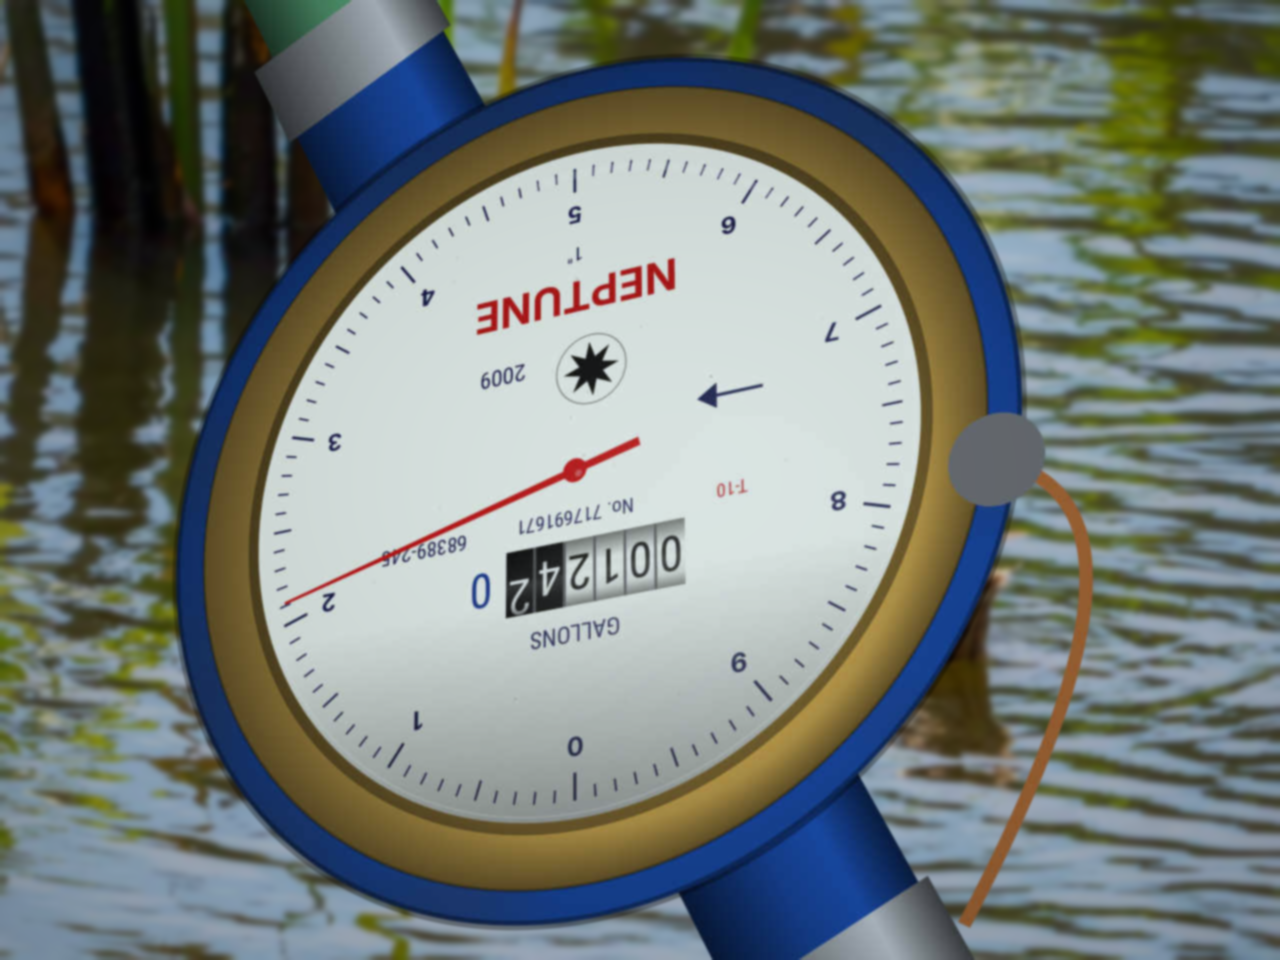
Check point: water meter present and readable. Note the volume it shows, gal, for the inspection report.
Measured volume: 12422.1 gal
